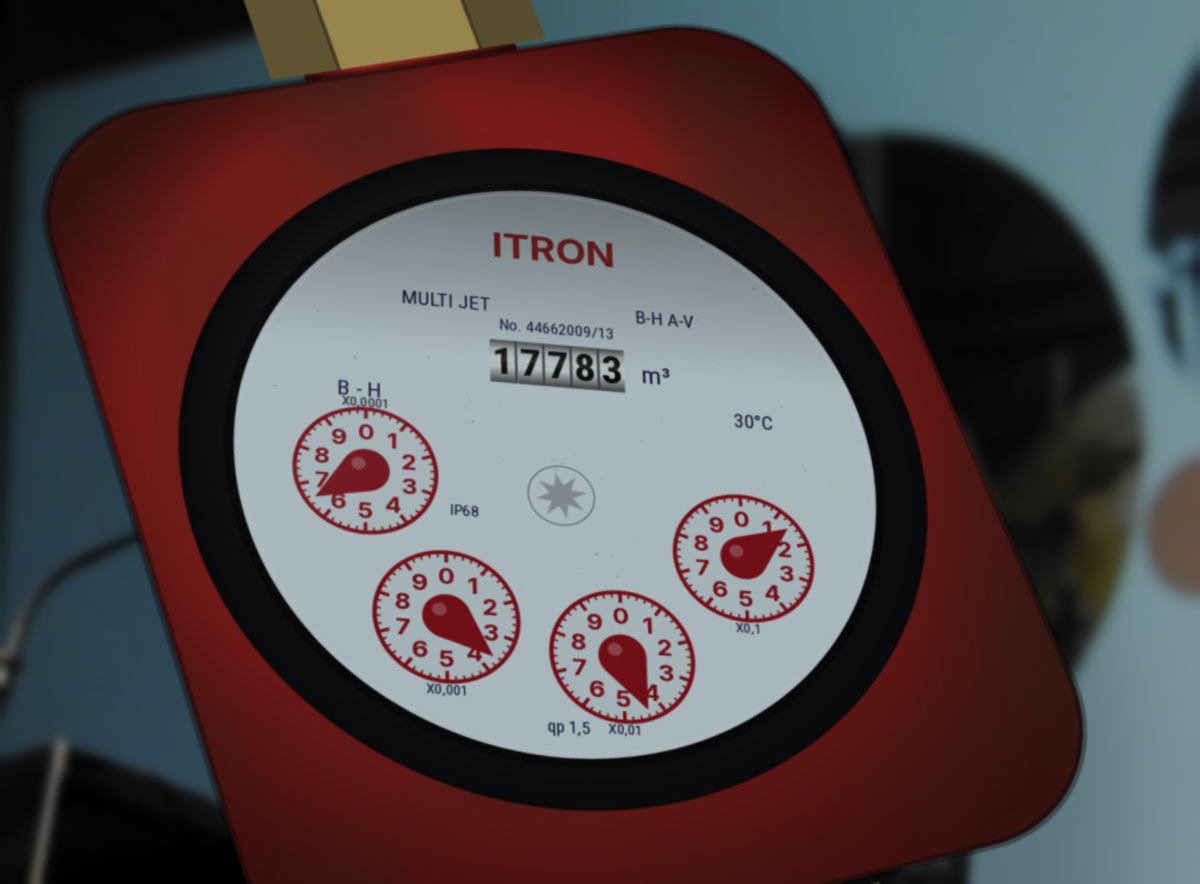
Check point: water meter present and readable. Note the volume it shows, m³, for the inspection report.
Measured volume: 17783.1436 m³
